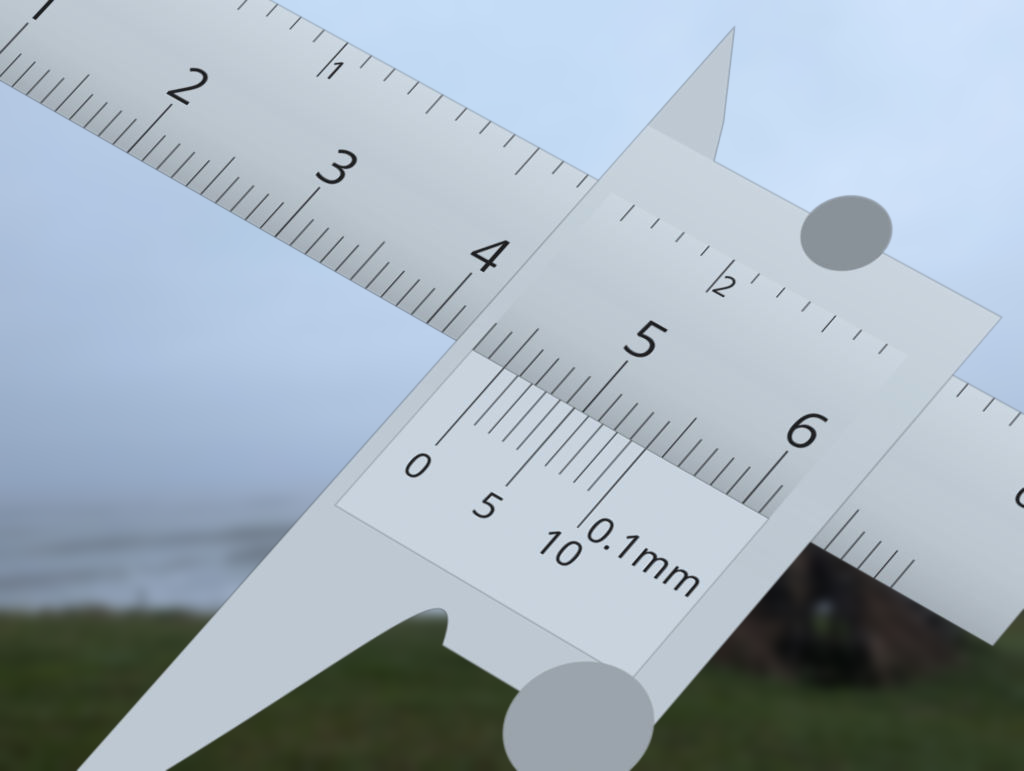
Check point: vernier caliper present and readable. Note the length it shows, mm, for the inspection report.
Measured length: 45.0 mm
